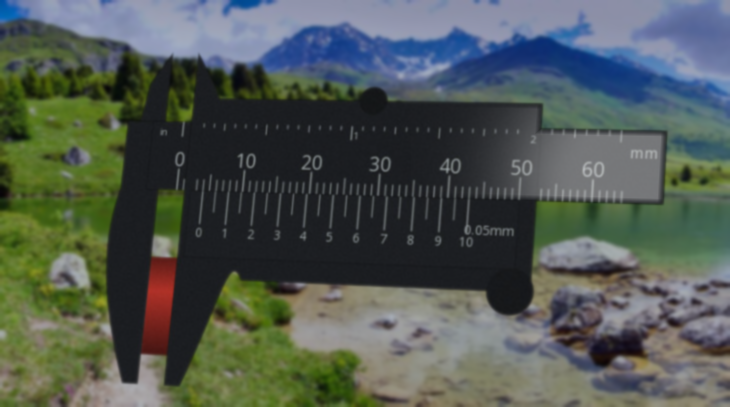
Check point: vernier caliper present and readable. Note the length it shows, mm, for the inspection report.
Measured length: 4.0 mm
